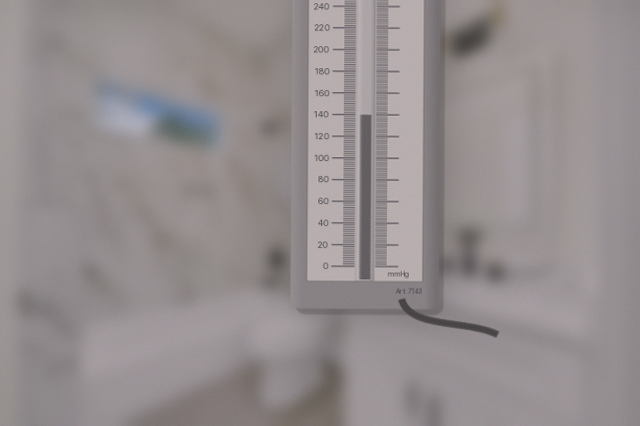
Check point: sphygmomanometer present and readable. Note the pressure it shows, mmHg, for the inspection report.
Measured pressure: 140 mmHg
